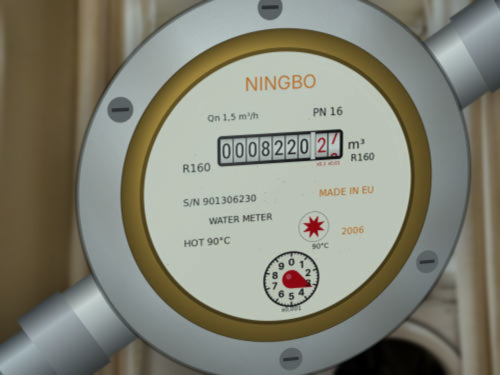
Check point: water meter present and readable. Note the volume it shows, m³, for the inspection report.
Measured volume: 8220.273 m³
